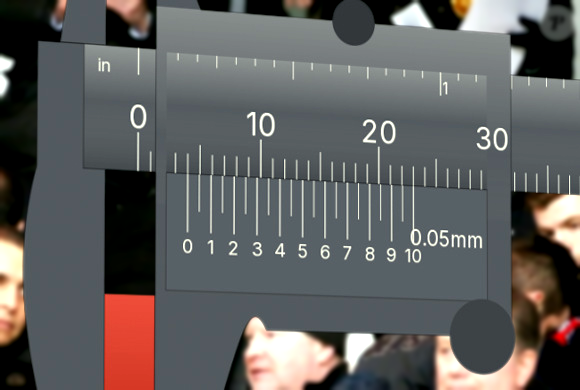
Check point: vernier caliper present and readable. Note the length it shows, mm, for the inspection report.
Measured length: 4.0 mm
